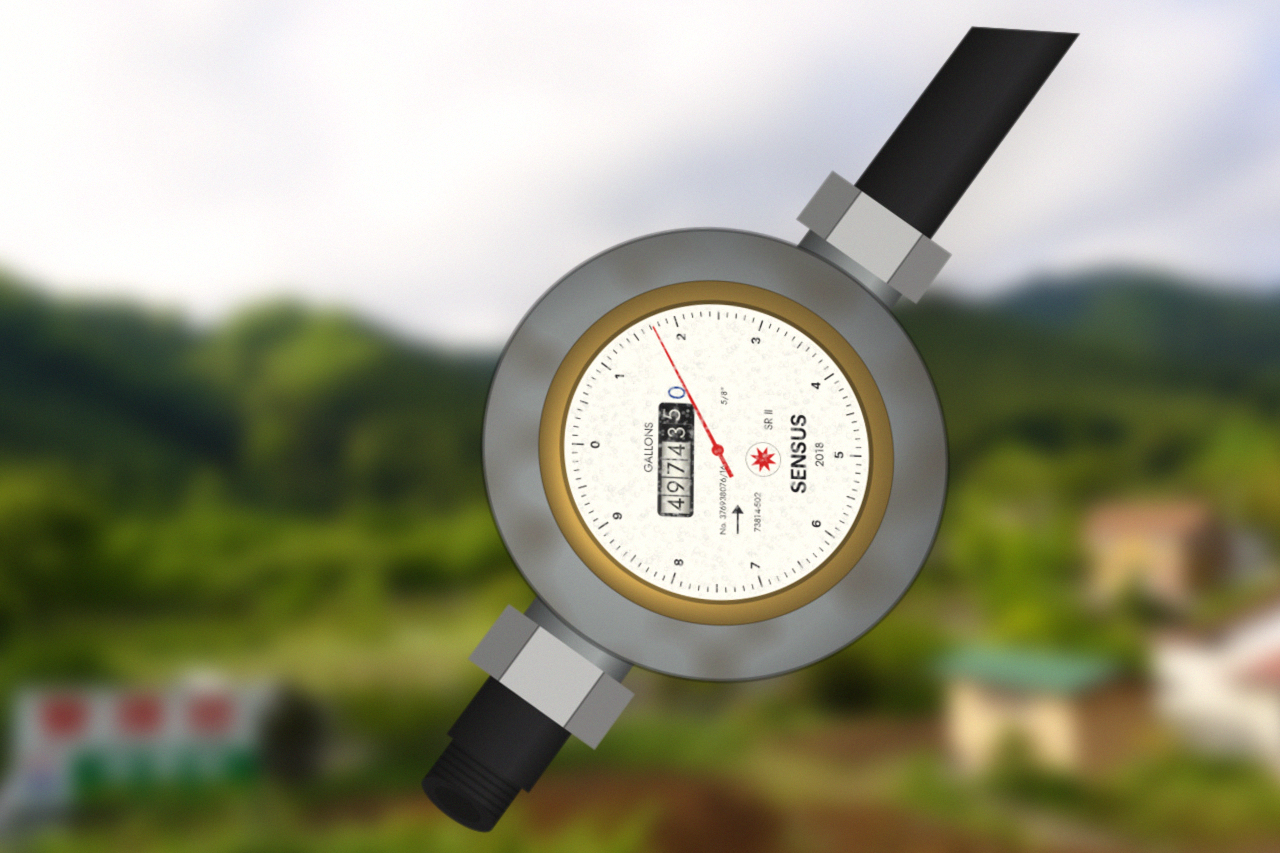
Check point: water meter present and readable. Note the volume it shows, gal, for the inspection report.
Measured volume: 4974351.7 gal
